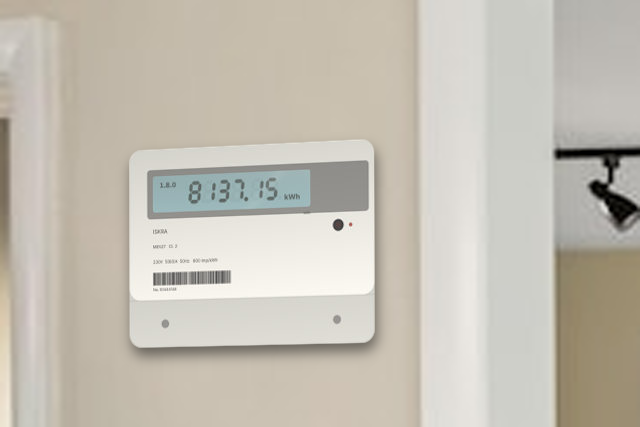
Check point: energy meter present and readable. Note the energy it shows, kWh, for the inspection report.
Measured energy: 8137.15 kWh
